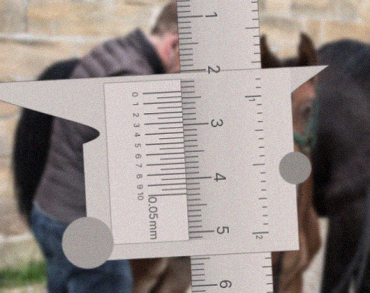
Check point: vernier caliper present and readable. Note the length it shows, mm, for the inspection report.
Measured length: 23.8 mm
